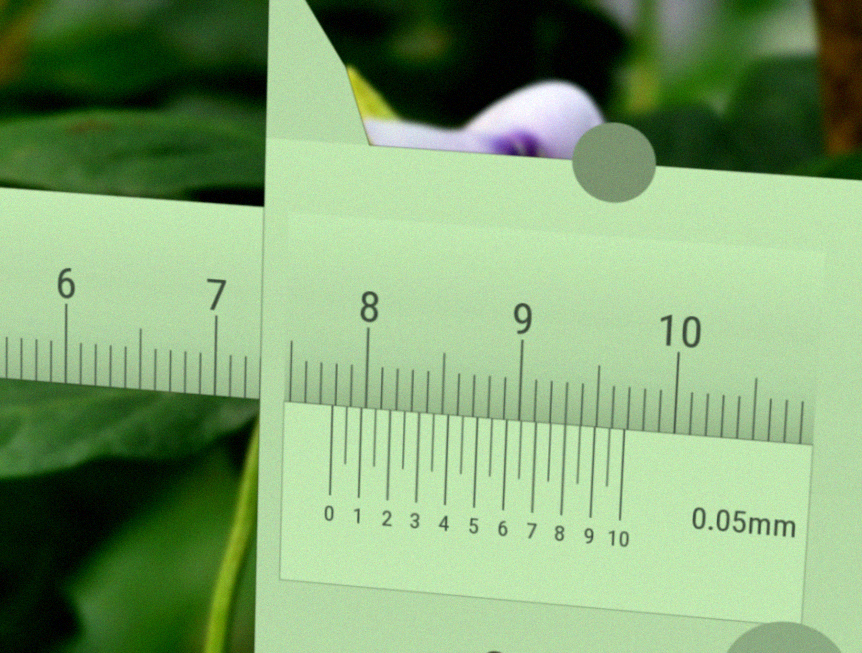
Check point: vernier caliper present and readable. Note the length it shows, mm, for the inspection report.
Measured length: 77.8 mm
